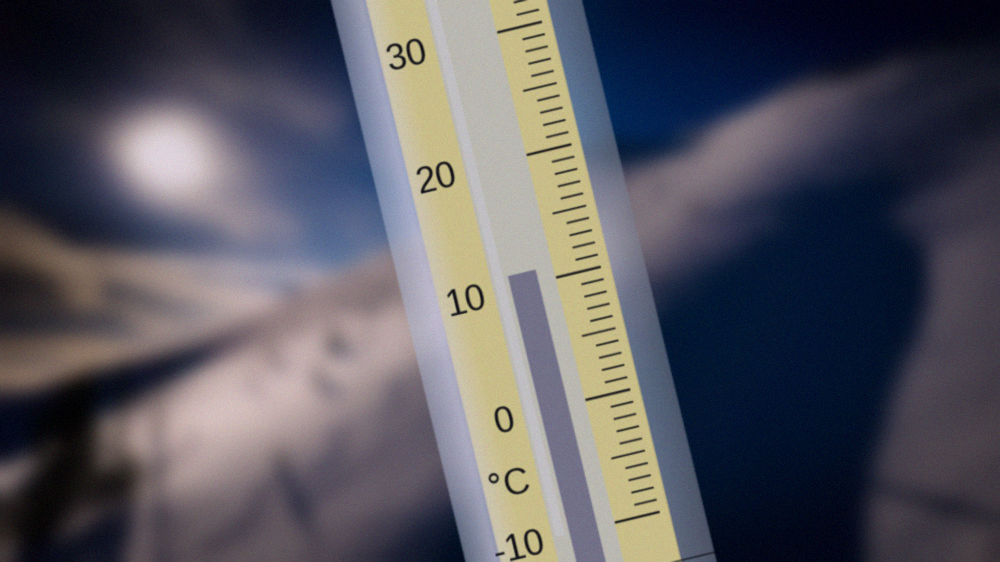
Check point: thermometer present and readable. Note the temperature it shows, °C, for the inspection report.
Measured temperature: 11 °C
